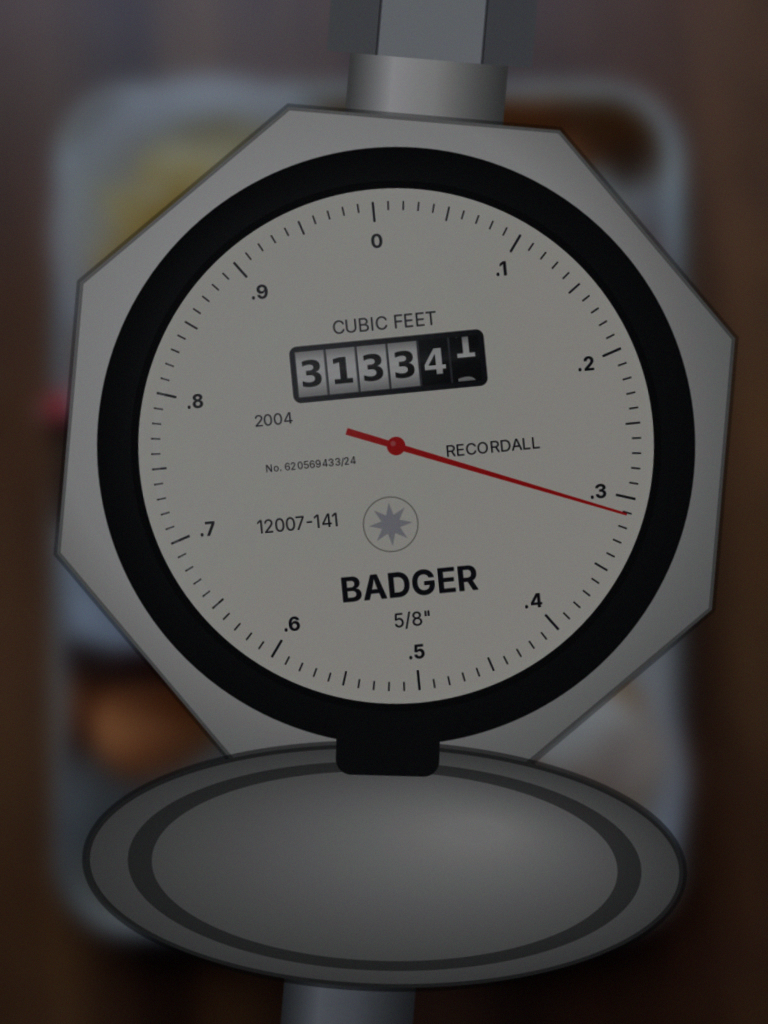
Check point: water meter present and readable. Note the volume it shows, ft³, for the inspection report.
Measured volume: 313341.31 ft³
